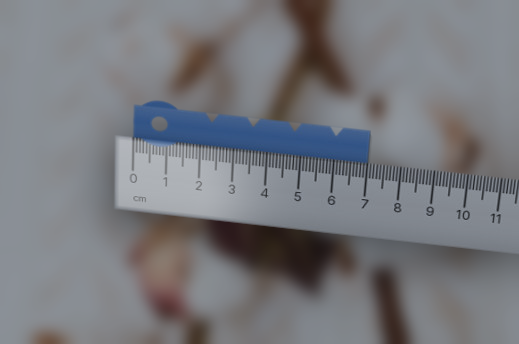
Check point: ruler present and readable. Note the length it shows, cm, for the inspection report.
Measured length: 7 cm
